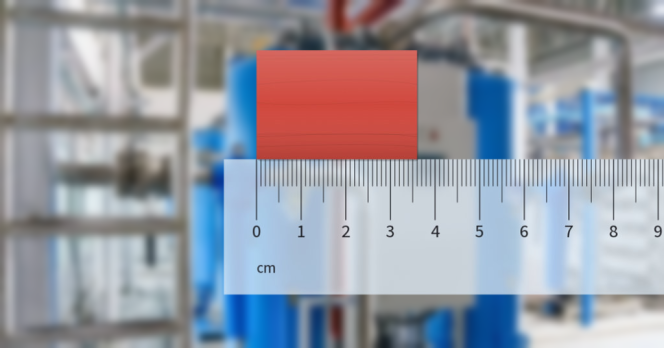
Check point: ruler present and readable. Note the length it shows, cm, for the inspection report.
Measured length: 3.6 cm
